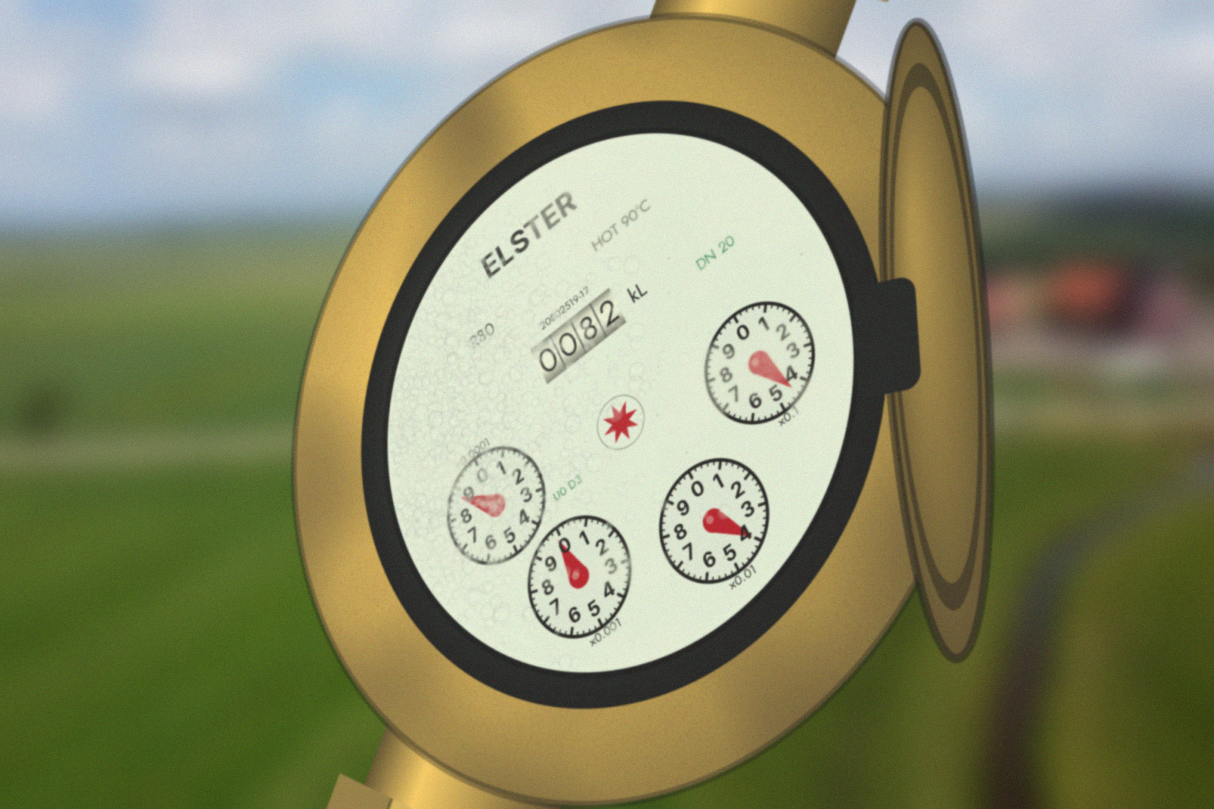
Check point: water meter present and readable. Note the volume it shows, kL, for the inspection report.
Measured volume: 82.4398 kL
